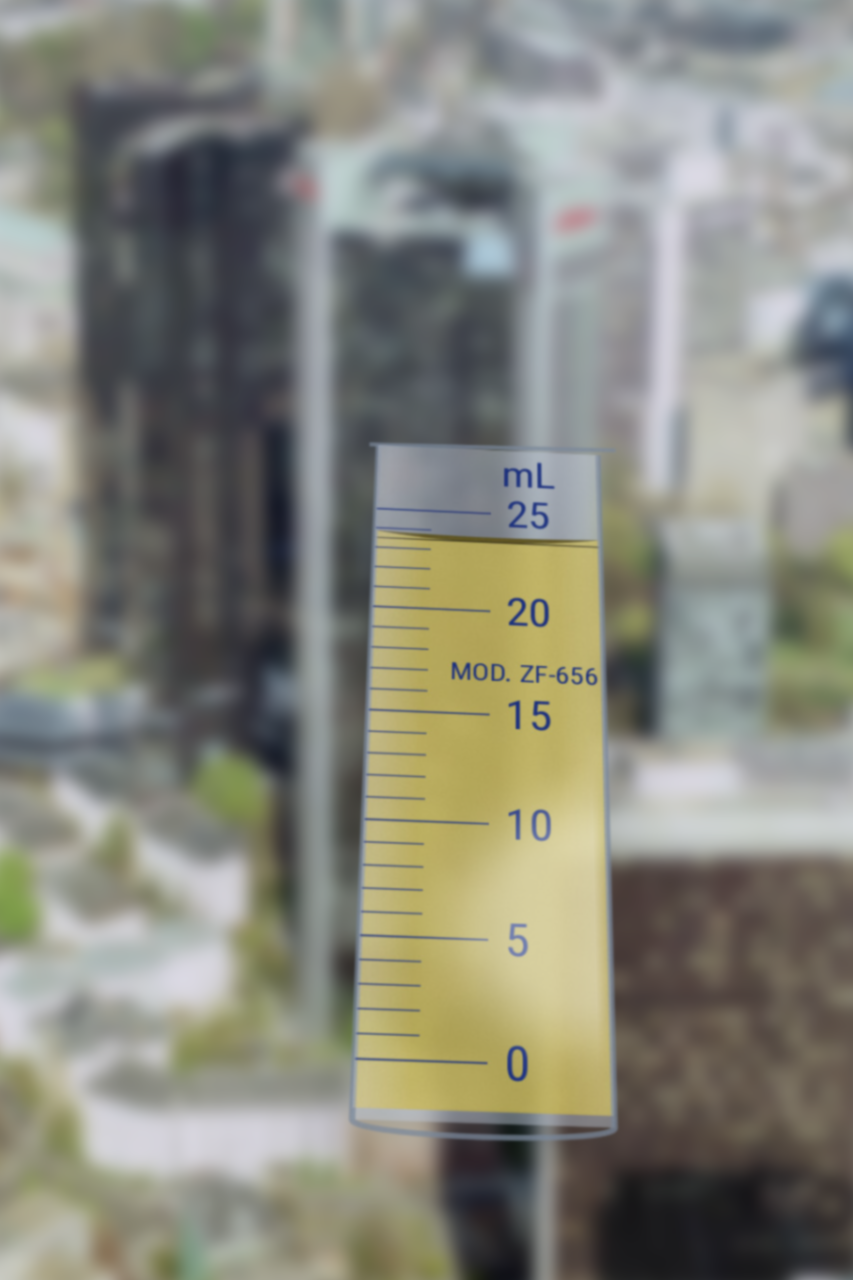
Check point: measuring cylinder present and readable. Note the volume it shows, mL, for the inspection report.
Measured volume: 23.5 mL
